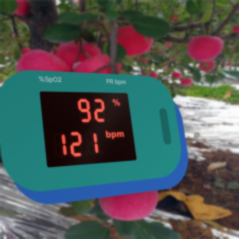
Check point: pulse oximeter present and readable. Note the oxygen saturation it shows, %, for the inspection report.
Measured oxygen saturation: 92 %
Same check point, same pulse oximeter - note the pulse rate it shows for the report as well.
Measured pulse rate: 121 bpm
